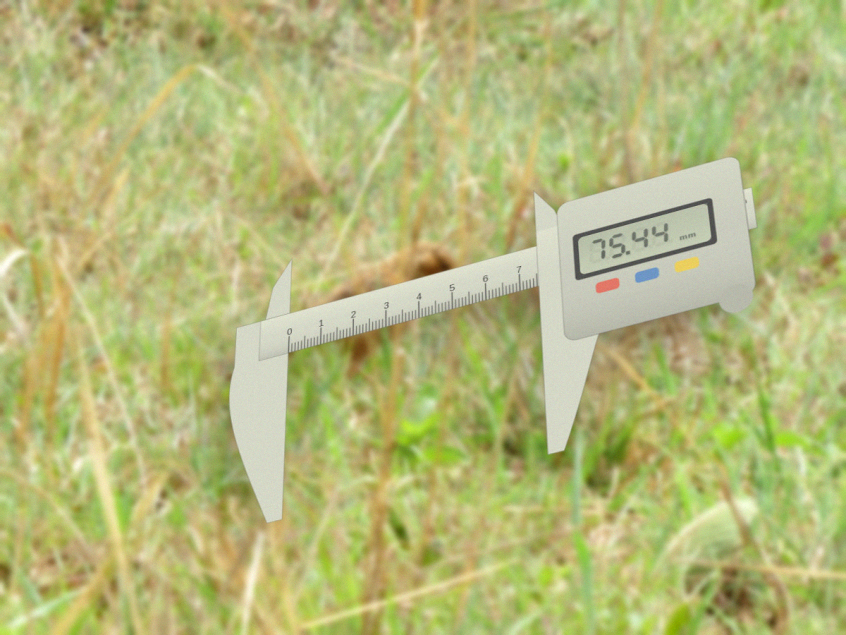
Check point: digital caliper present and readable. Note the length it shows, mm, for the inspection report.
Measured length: 75.44 mm
